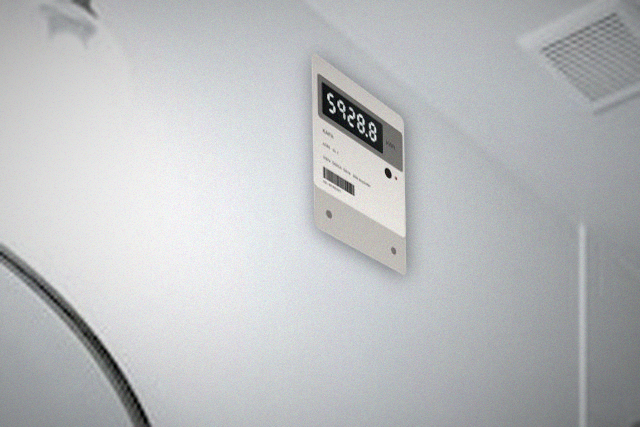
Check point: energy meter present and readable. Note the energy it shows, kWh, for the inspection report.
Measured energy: 5928.8 kWh
